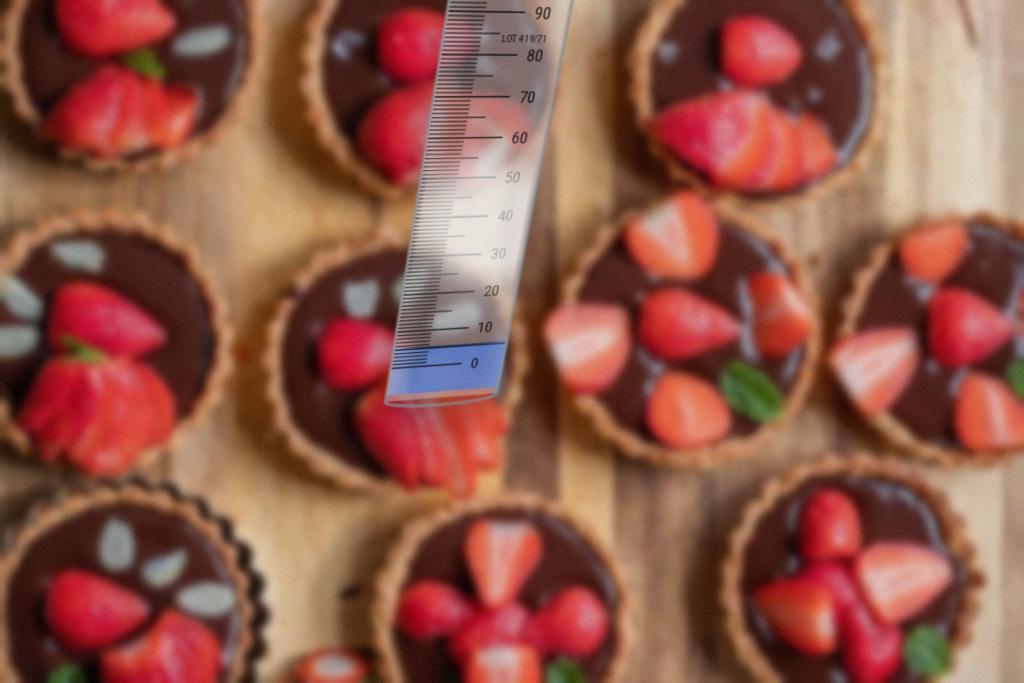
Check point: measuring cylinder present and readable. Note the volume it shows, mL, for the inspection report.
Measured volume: 5 mL
